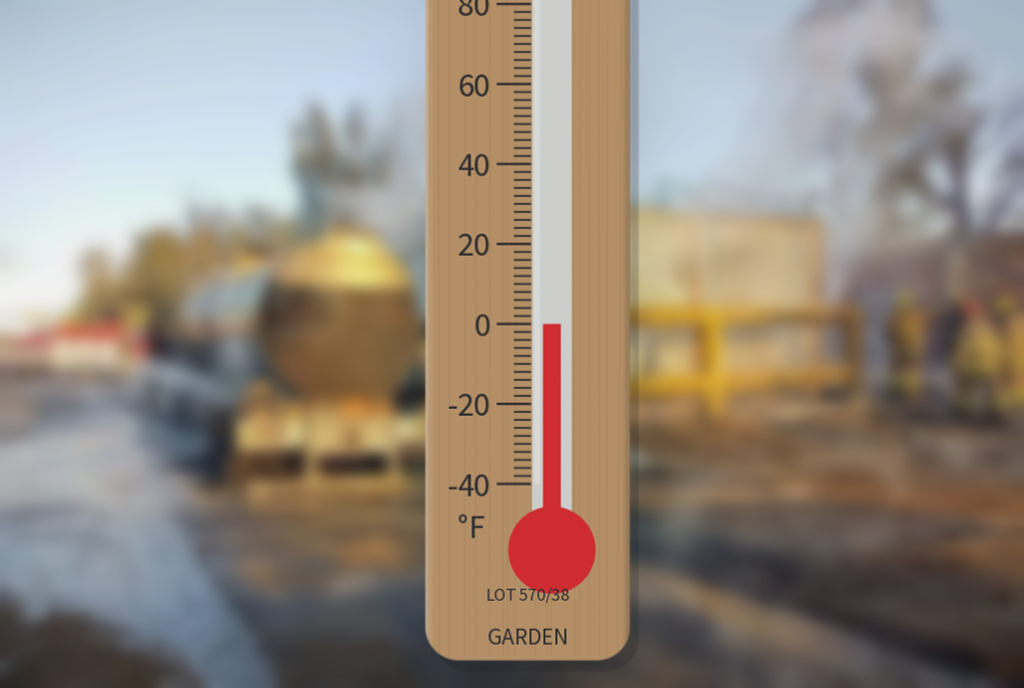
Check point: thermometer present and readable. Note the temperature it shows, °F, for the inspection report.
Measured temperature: 0 °F
